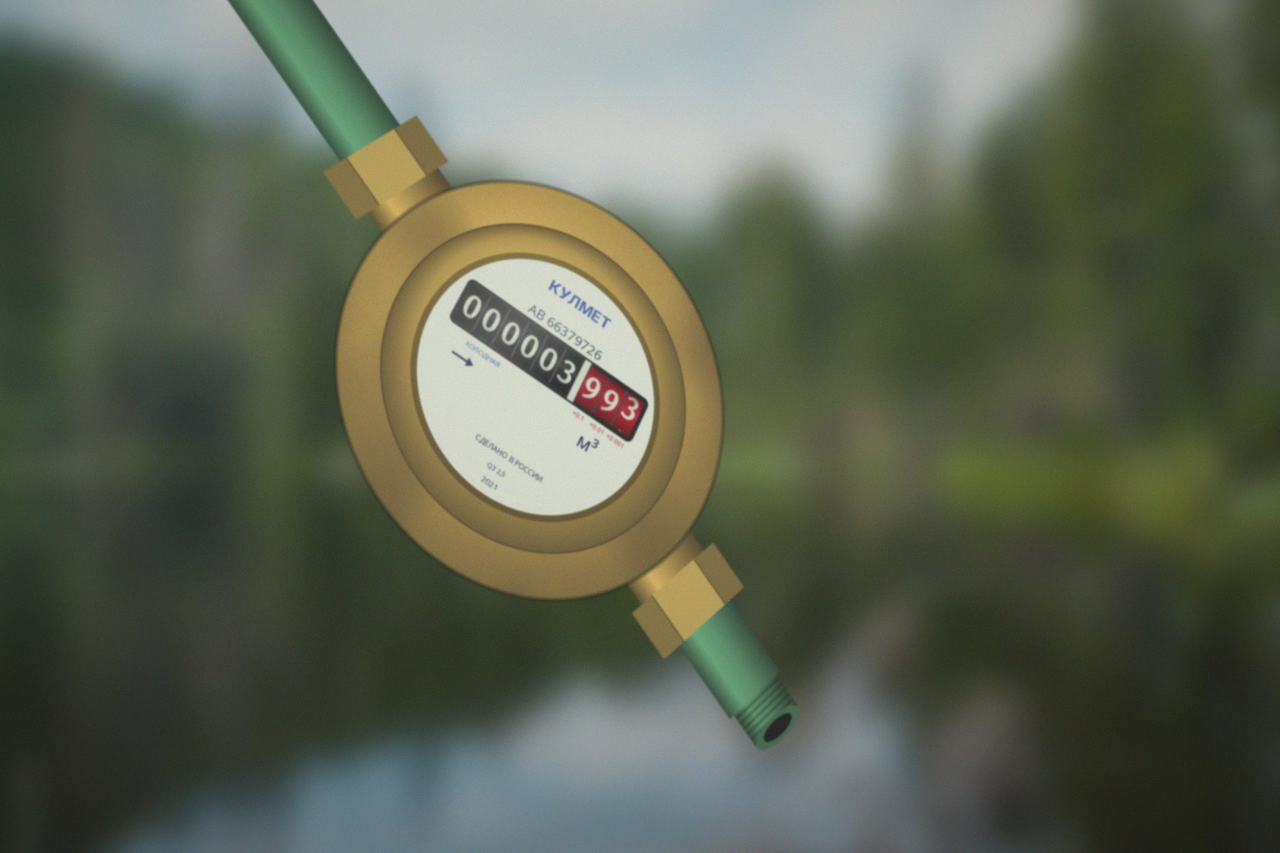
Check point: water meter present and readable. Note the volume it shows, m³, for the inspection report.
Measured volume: 3.993 m³
